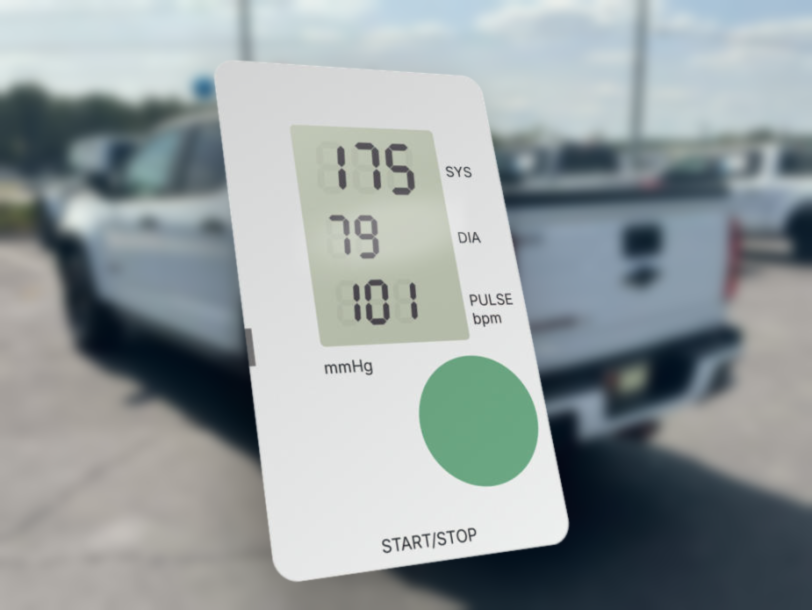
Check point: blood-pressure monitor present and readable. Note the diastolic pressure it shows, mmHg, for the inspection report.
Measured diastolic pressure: 79 mmHg
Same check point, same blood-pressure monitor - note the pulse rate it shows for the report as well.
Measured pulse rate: 101 bpm
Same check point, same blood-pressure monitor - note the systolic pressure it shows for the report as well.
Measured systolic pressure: 175 mmHg
